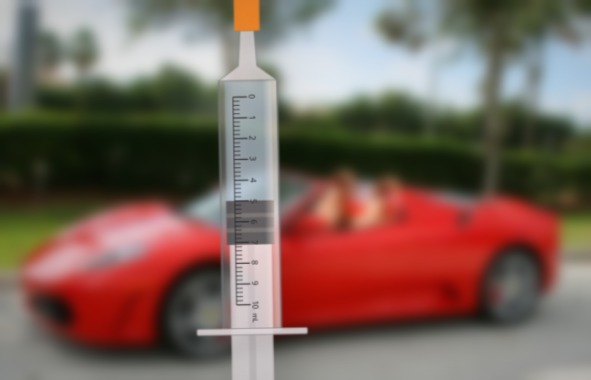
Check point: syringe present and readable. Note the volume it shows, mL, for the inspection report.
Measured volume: 5 mL
